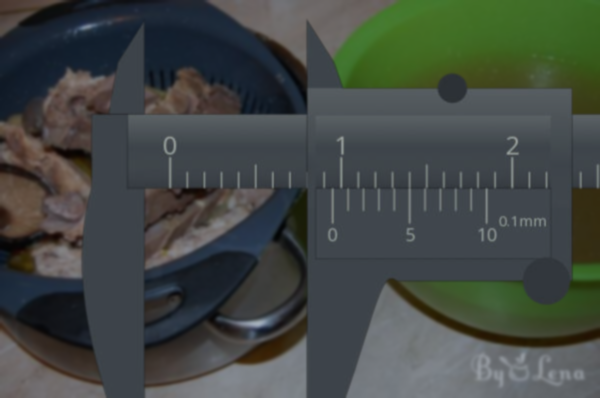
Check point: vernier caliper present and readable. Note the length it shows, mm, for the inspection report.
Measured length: 9.5 mm
